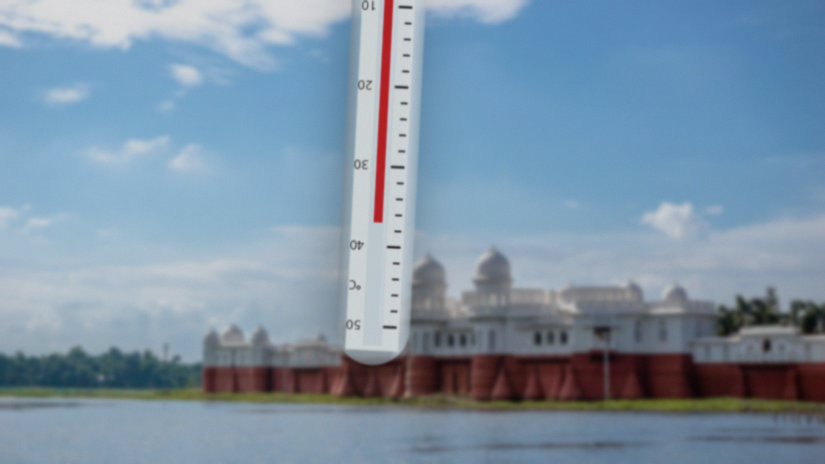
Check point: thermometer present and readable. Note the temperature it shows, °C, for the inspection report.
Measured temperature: 37 °C
